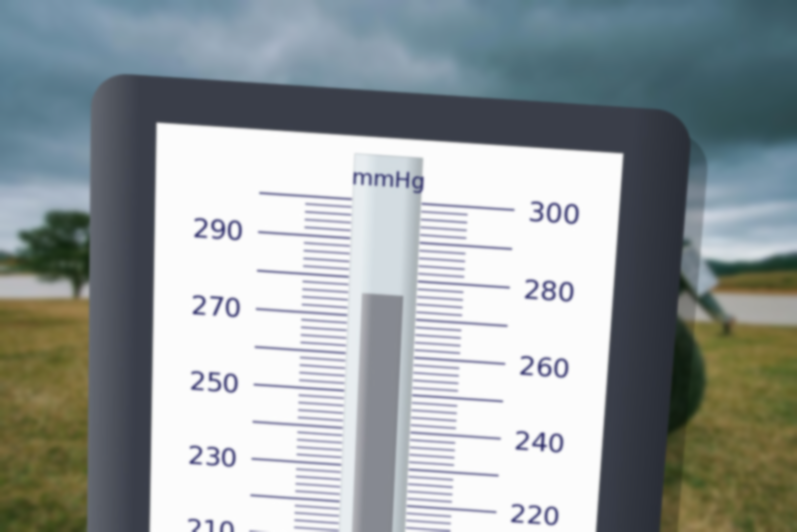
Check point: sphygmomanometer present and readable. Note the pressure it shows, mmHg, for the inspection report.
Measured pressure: 276 mmHg
